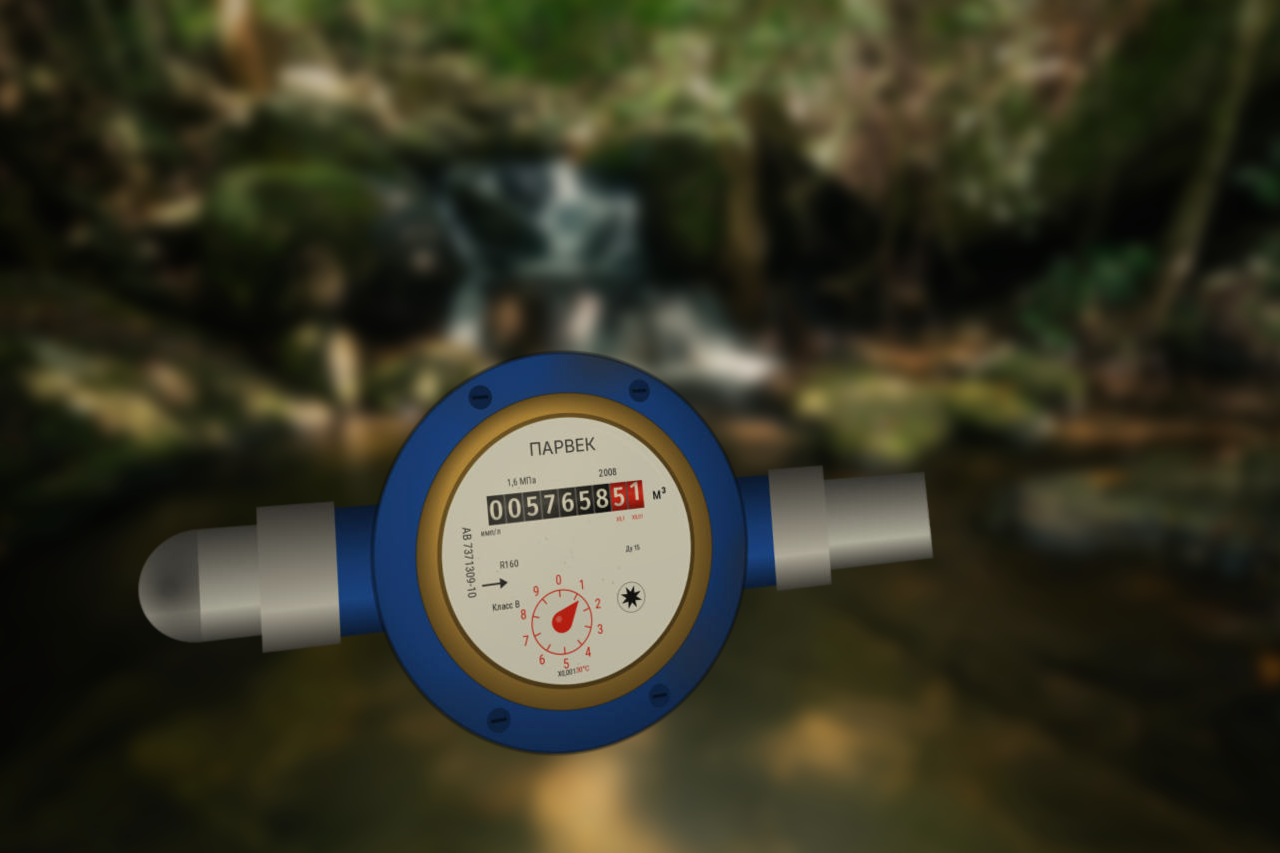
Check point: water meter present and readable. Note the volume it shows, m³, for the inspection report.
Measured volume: 57658.511 m³
